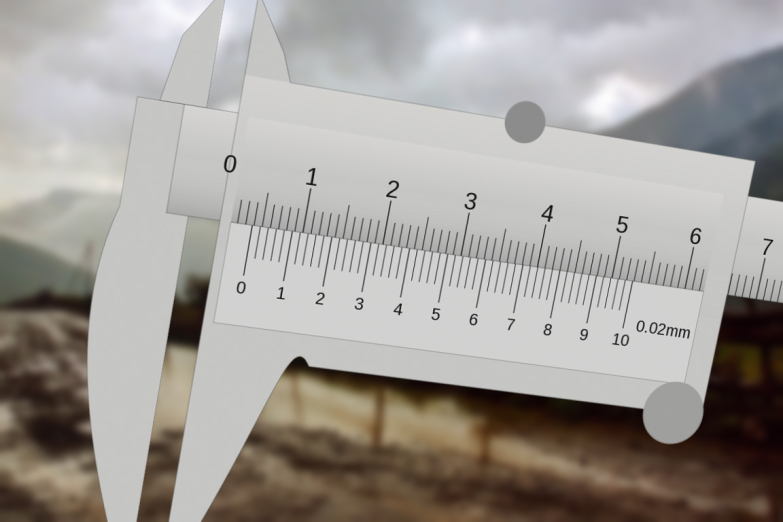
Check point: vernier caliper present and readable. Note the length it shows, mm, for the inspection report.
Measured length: 3.8 mm
